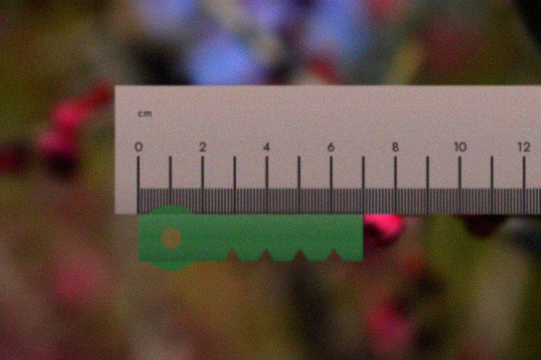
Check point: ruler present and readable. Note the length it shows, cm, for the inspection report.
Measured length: 7 cm
